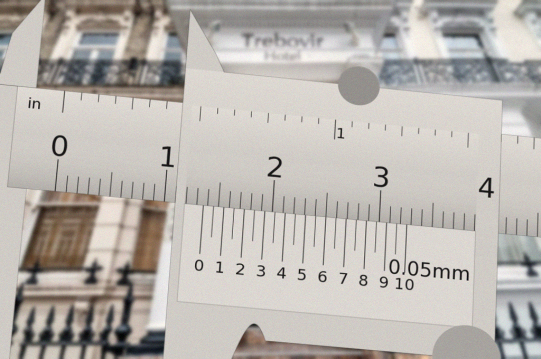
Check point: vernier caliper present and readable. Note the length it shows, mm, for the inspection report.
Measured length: 13.6 mm
